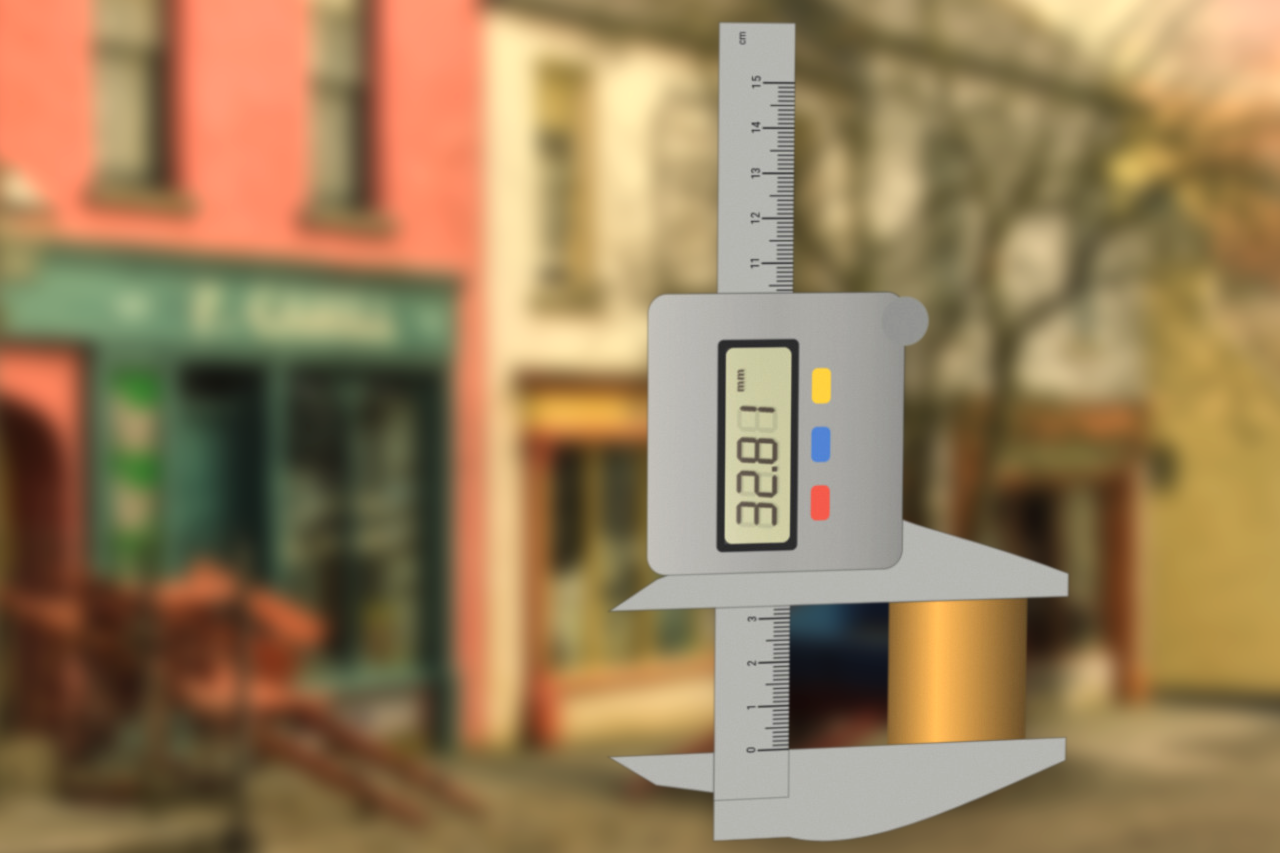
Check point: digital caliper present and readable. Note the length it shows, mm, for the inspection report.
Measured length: 32.81 mm
